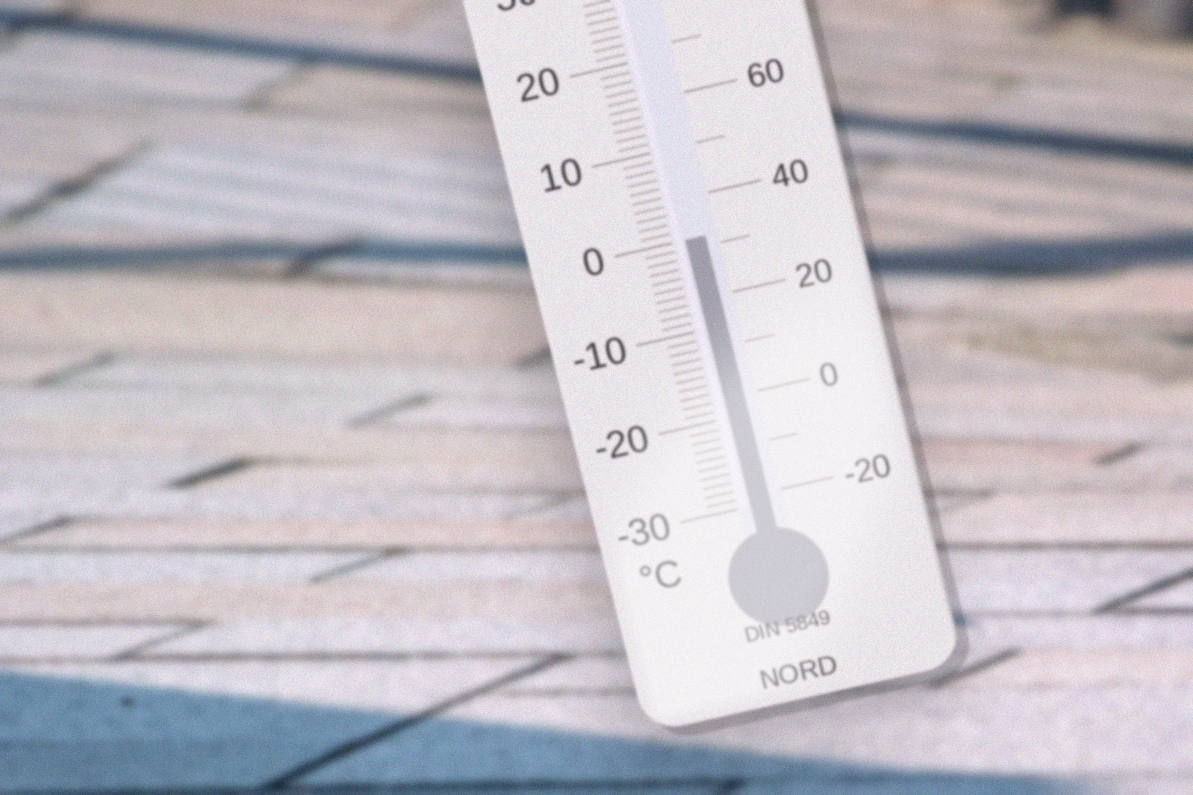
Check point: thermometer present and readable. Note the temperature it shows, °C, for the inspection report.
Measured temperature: 0 °C
